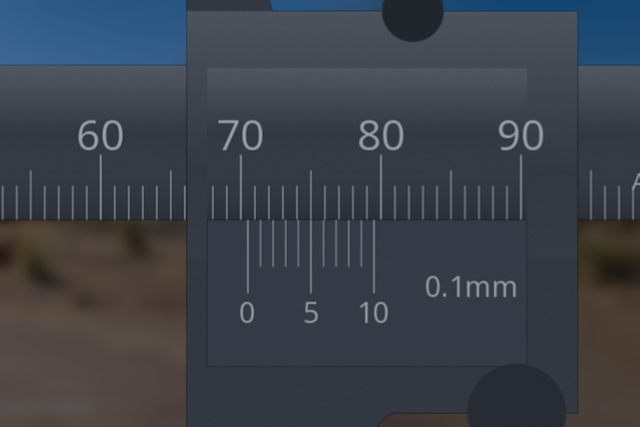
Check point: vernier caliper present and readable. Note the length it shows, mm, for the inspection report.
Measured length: 70.5 mm
